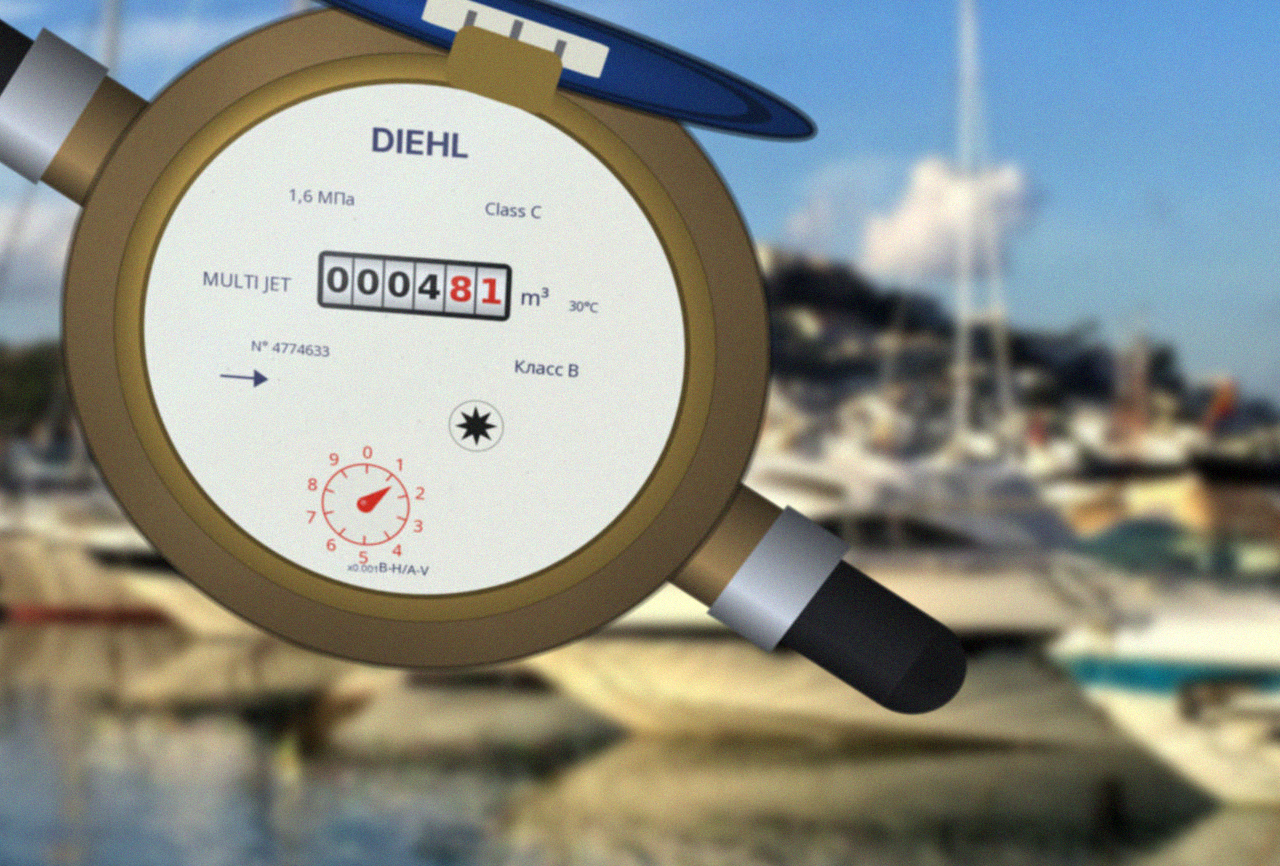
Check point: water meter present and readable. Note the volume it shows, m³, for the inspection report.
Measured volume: 4.811 m³
